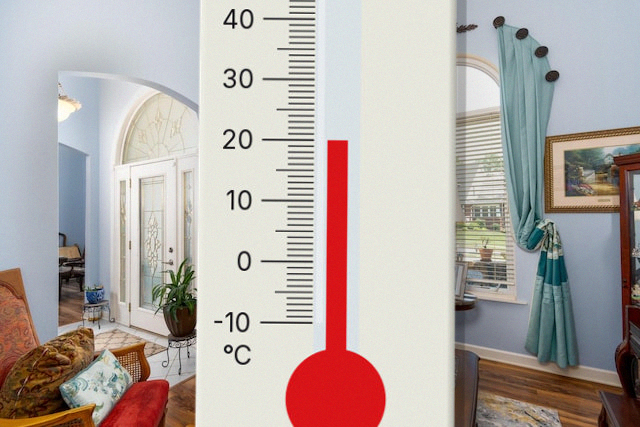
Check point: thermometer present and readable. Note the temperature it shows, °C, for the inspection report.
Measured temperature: 20 °C
